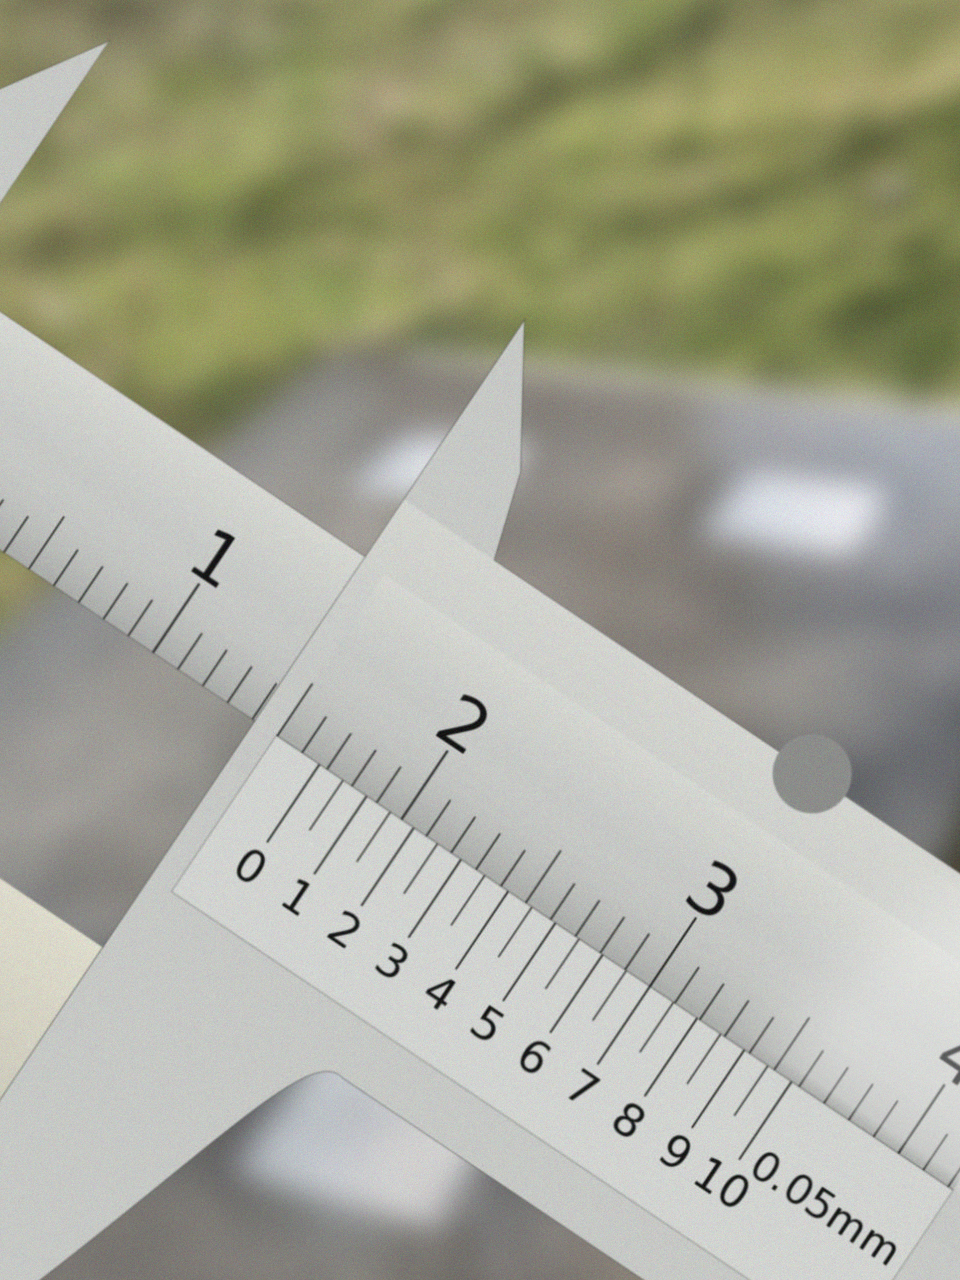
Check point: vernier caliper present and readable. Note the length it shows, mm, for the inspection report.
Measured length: 16.70 mm
